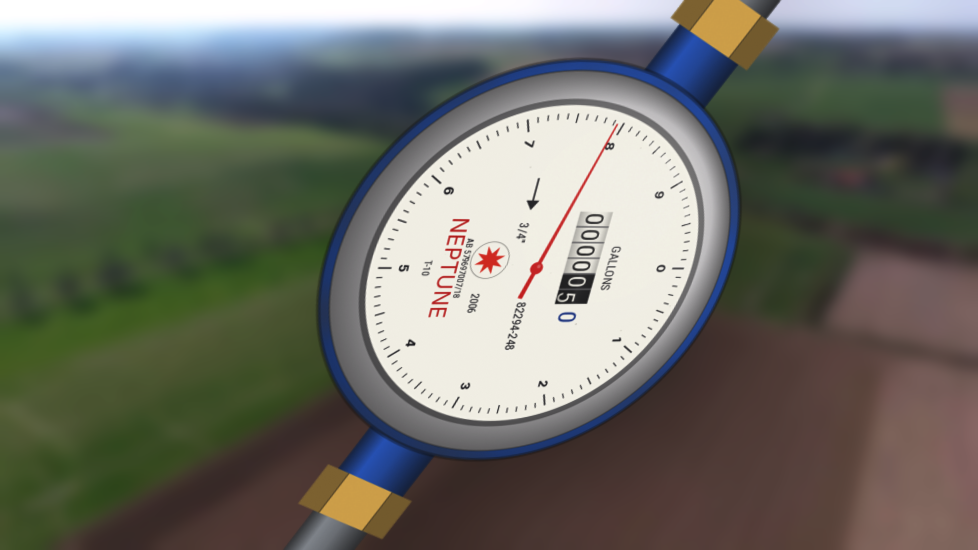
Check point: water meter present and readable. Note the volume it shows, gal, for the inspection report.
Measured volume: 47.9 gal
